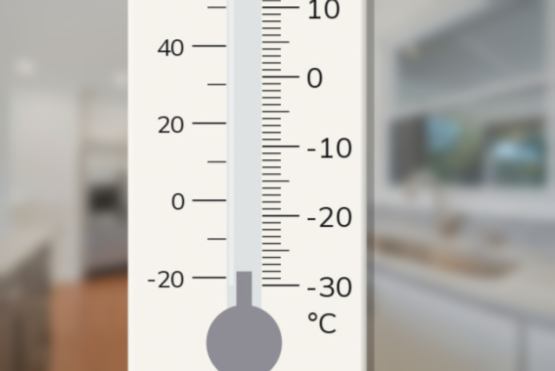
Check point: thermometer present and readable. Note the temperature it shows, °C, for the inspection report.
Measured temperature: -28 °C
